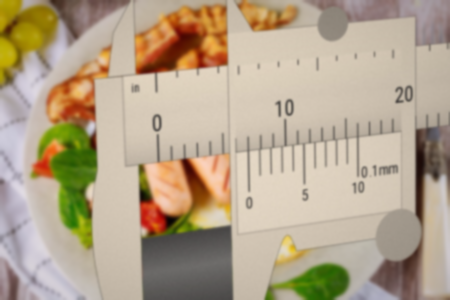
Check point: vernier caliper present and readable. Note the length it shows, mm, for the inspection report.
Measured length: 7.0 mm
